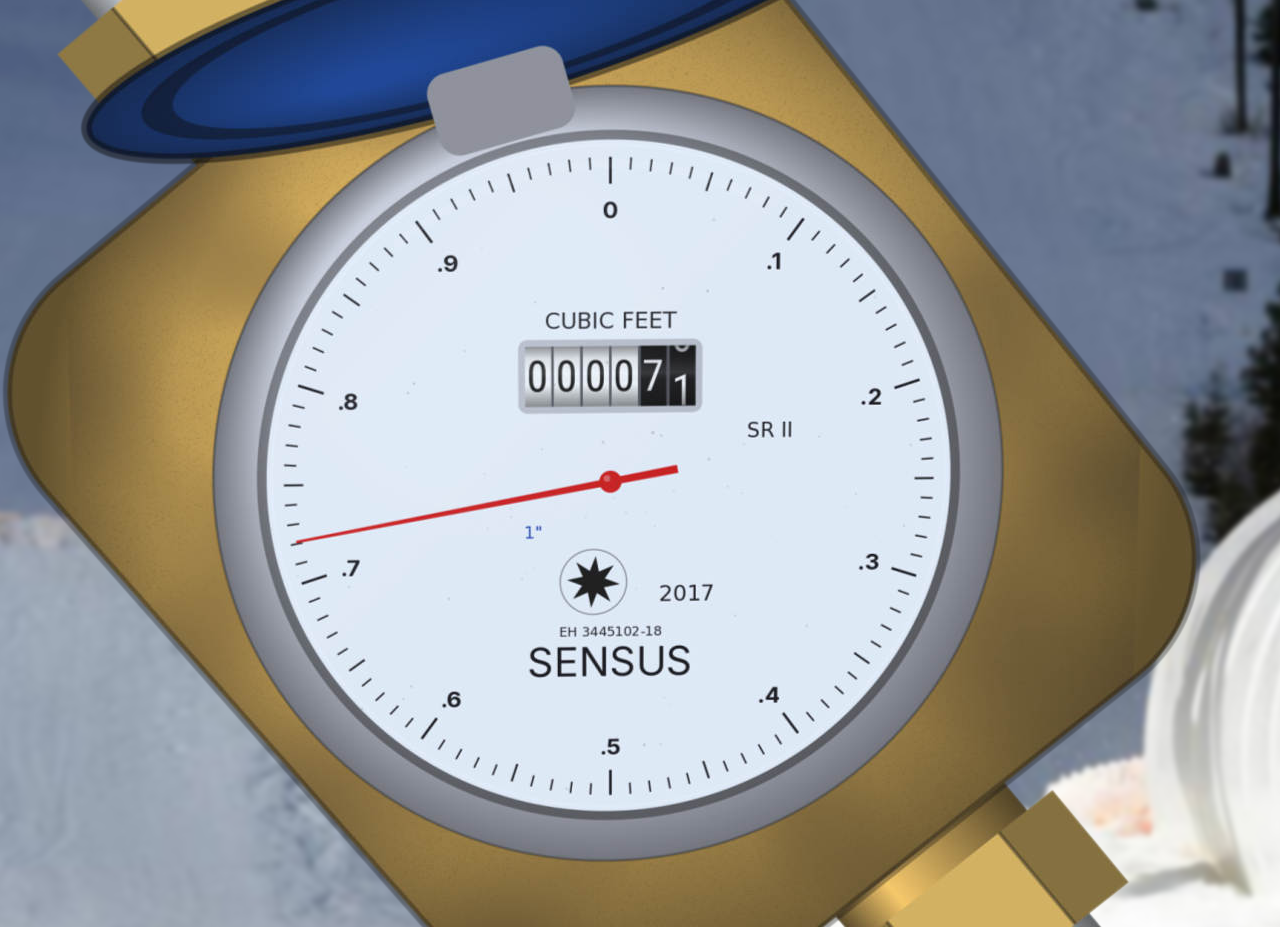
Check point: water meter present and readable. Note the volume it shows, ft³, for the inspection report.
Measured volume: 70.72 ft³
